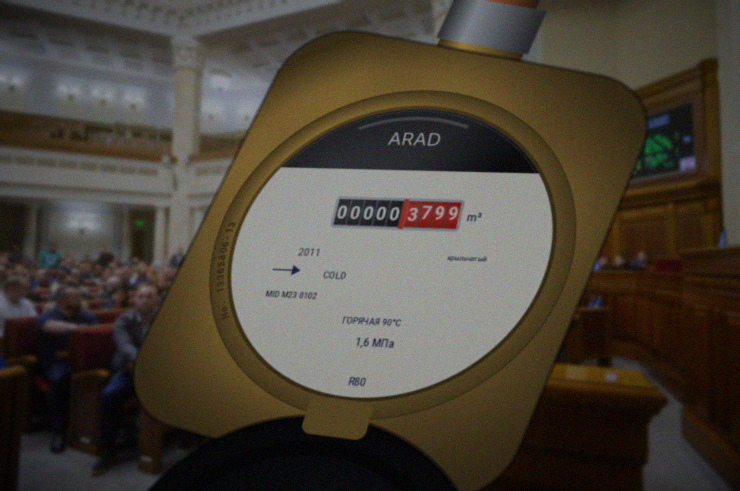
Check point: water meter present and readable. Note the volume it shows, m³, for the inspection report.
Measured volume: 0.3799 m³
